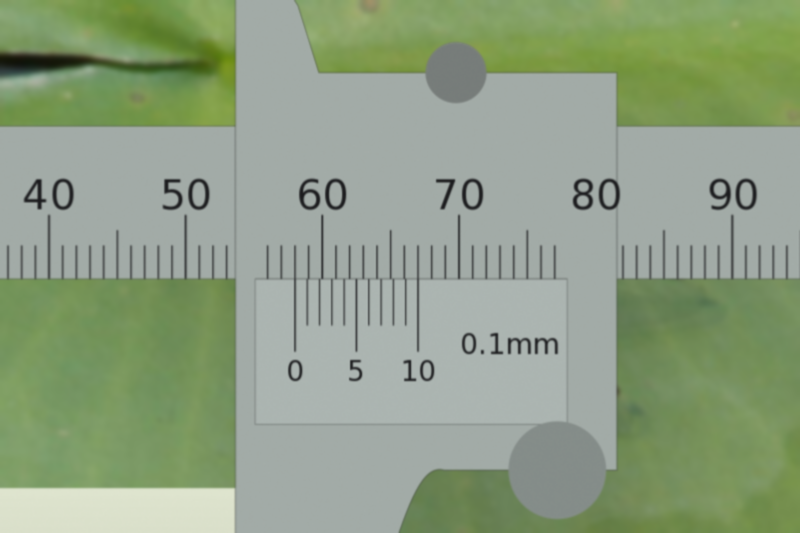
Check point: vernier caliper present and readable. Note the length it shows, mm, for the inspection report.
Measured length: 58.0 mm
